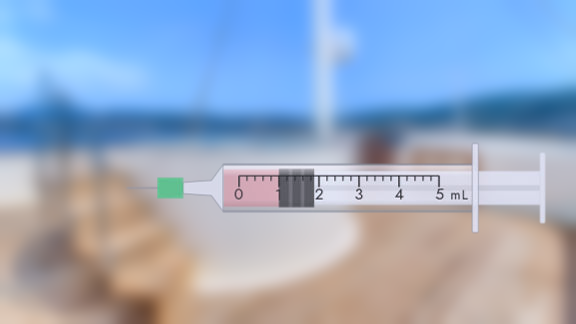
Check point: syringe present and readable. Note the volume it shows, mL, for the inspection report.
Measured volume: 1 mL
